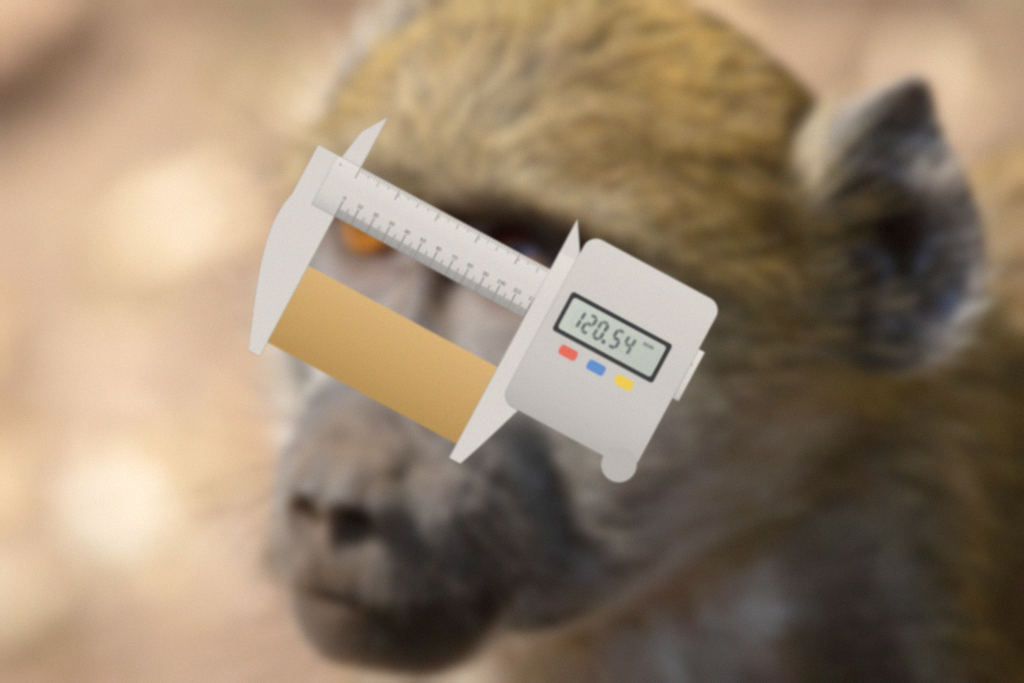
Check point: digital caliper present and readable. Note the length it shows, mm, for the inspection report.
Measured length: 120.54 mm
